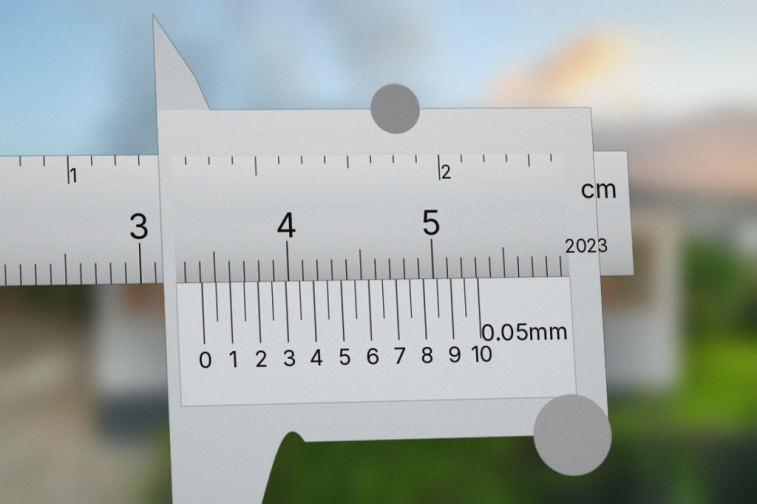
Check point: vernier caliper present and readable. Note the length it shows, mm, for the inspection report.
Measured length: 34.1 mm
